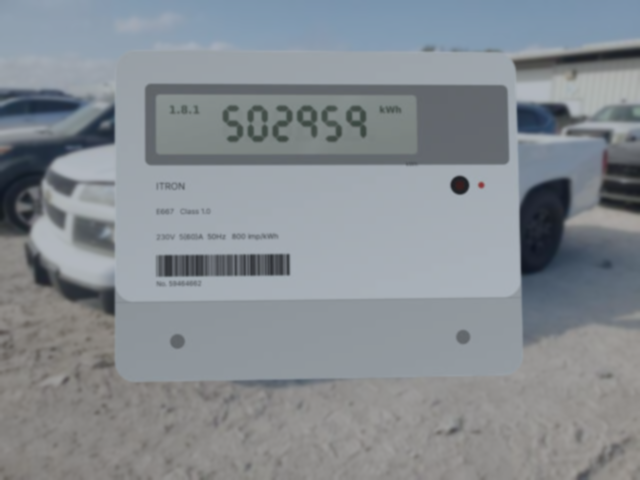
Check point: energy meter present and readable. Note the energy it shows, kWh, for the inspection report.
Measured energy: 502959 kWh
